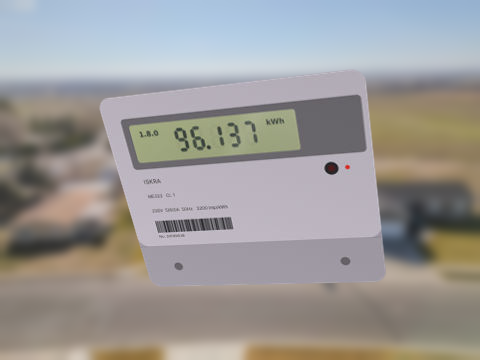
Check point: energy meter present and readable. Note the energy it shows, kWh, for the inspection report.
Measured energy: 96.137 kWh
